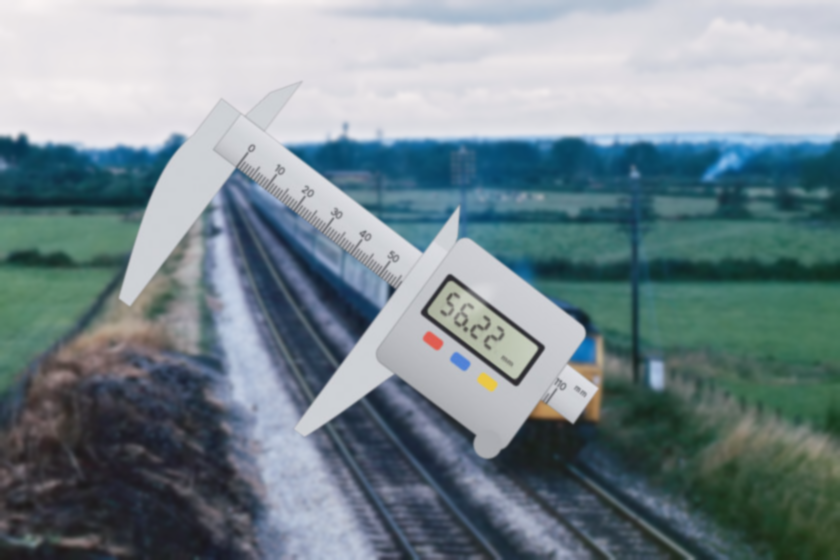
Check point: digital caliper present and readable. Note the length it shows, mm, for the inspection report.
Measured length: 56.22 mm
